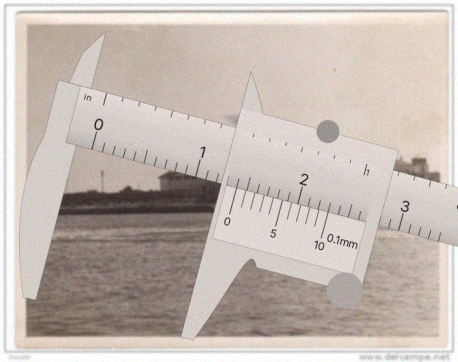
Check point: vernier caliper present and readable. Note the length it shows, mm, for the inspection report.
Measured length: 14.0 mm
